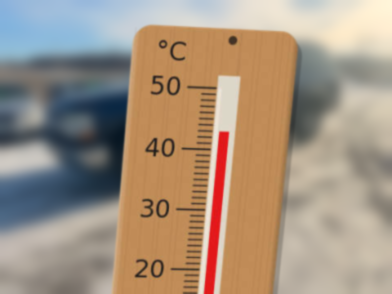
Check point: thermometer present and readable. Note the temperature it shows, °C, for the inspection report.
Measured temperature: 43 °C
